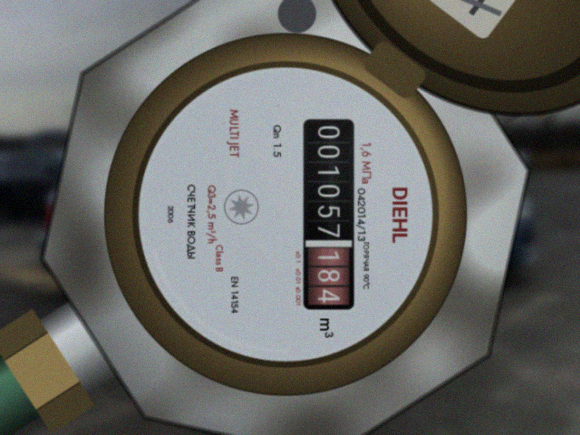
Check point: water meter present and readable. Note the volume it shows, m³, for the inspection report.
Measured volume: 1057.184 m³
